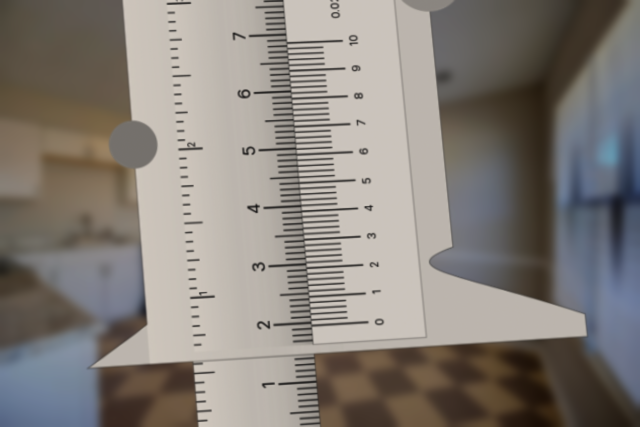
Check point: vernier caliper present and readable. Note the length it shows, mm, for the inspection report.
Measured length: 19.5 mm
